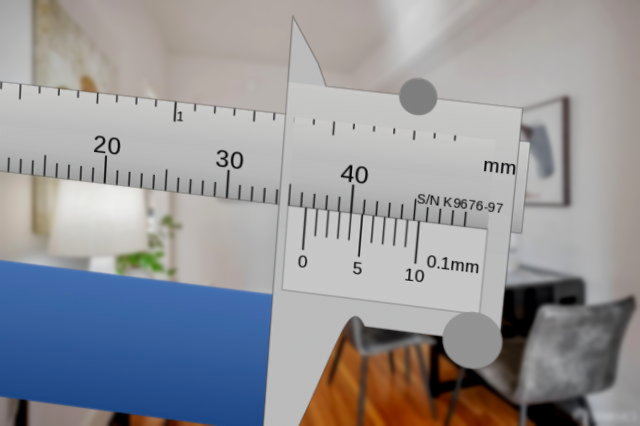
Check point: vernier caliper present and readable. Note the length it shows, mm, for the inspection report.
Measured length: 36.4 mm
